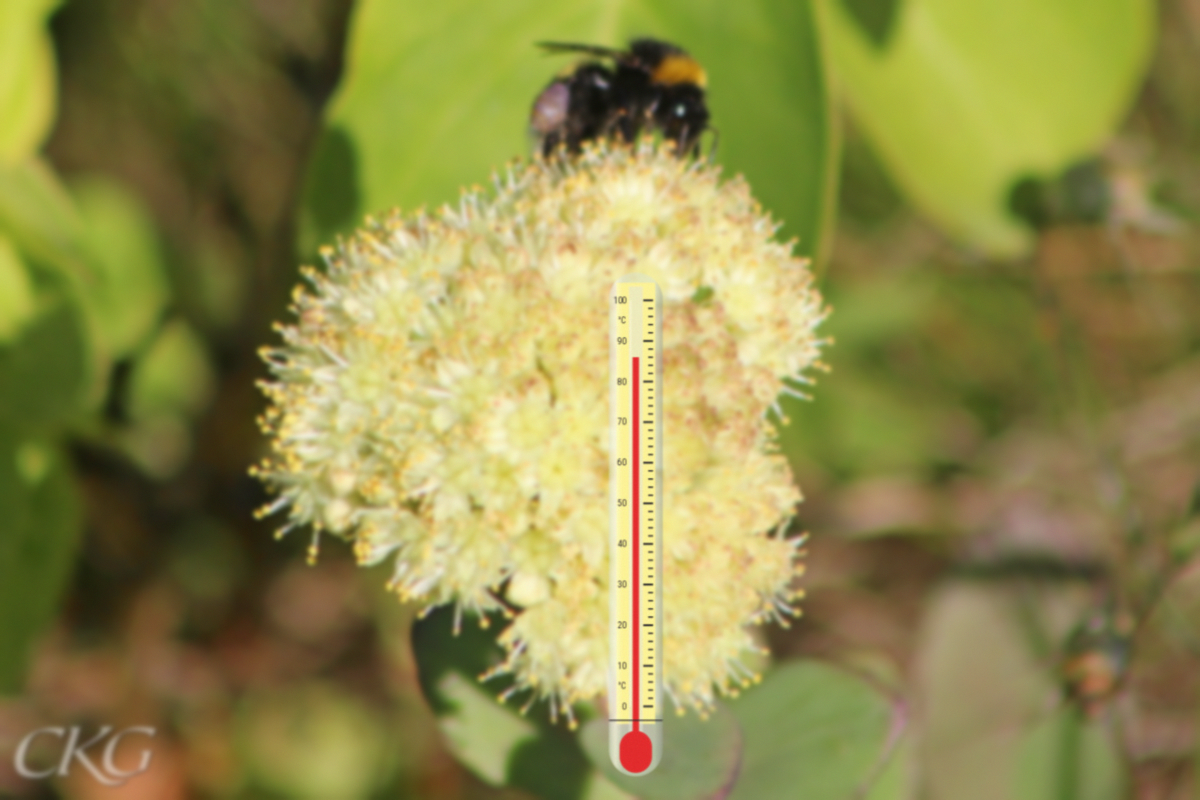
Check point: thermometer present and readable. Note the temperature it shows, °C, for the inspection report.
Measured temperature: 86 °C
